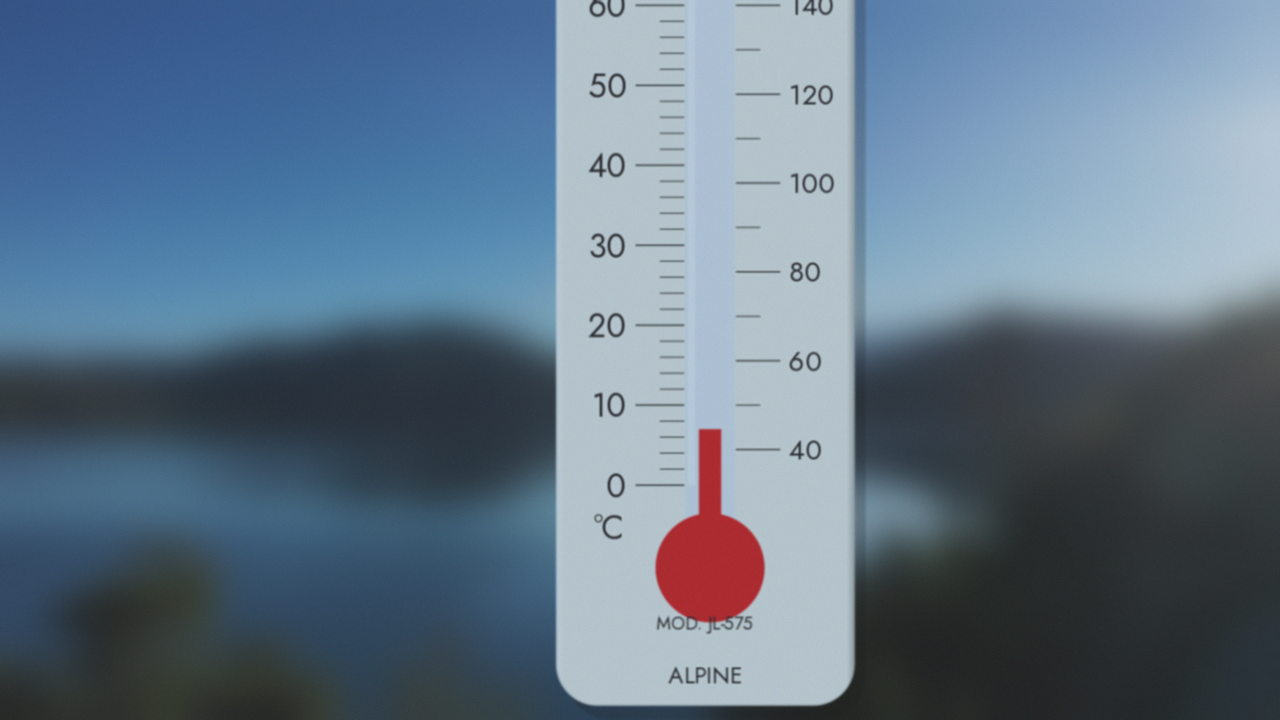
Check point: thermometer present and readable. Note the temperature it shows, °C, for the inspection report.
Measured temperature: 7 °C
